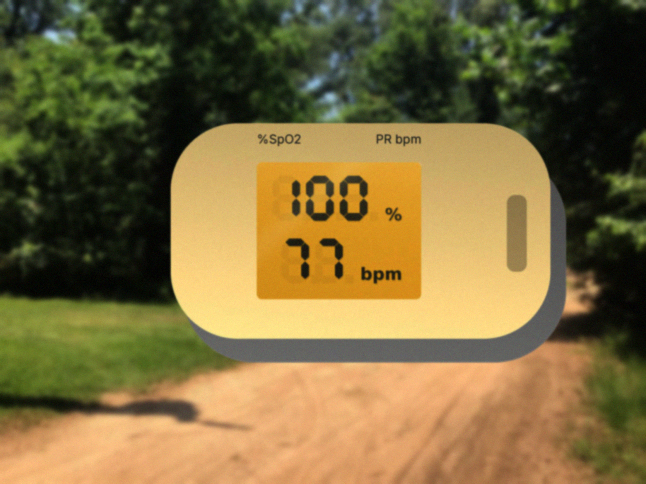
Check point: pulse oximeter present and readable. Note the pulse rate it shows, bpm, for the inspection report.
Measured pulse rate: 77 bpm
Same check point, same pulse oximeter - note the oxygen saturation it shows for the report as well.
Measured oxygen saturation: 100 %
